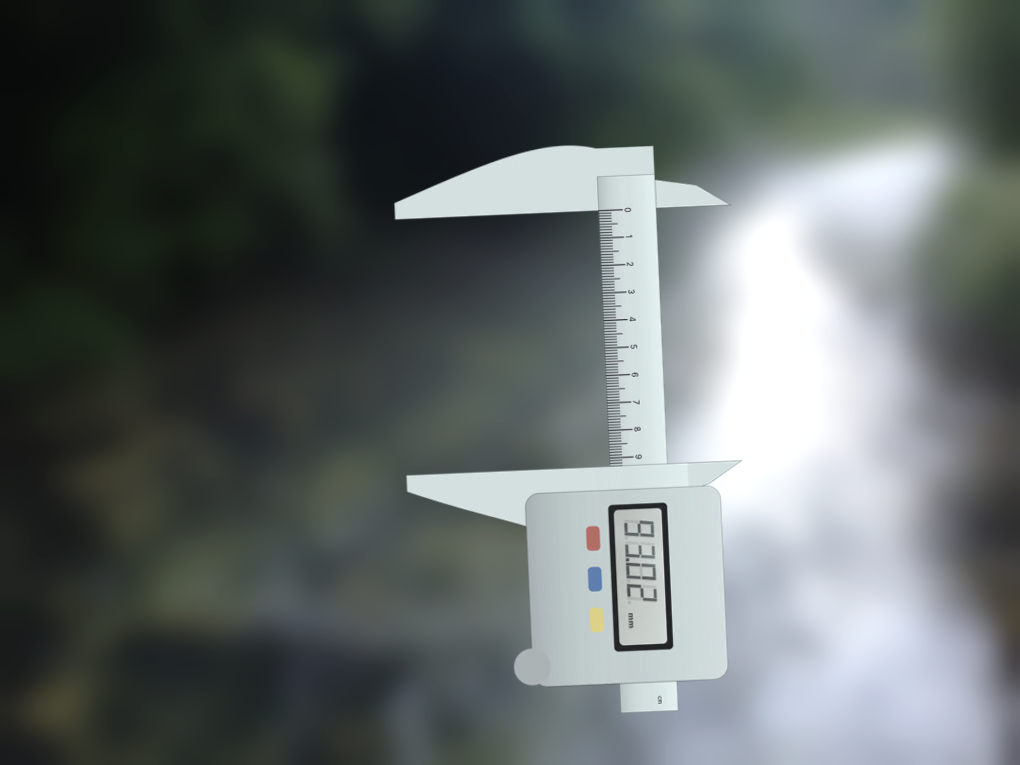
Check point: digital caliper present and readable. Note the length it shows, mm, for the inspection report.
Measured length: 93.02 mm
